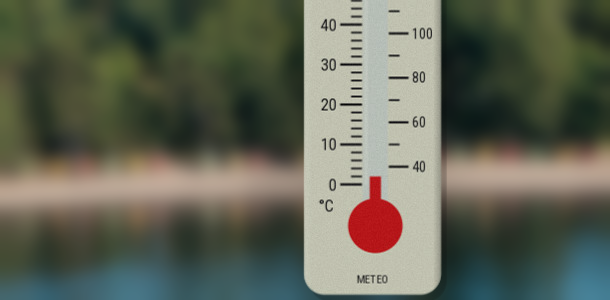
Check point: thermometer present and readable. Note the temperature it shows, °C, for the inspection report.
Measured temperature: 2 °C
